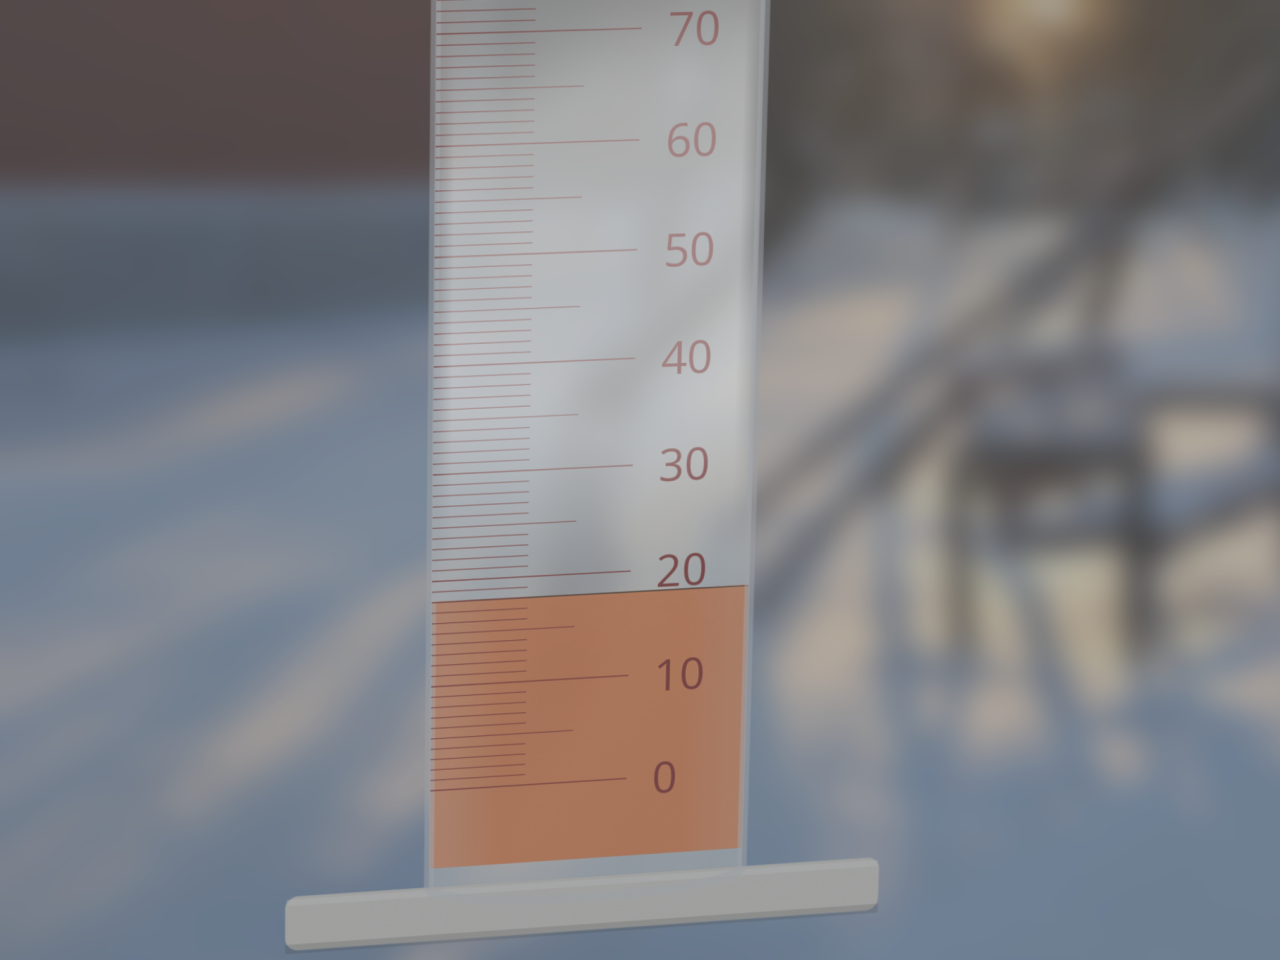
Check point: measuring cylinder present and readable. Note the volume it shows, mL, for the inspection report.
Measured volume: 18 mL
